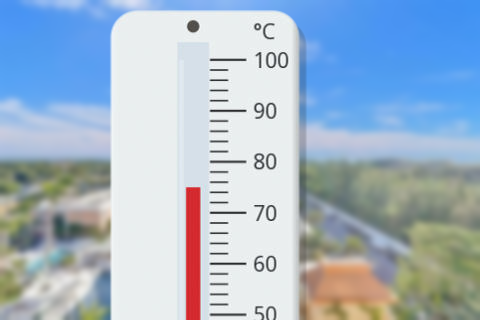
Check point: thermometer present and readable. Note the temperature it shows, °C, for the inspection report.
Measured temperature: 75 °C
